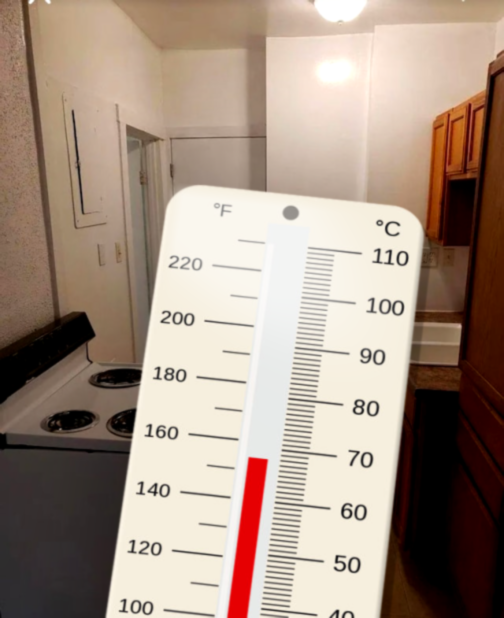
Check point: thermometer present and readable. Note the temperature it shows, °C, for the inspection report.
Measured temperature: 68 °C
